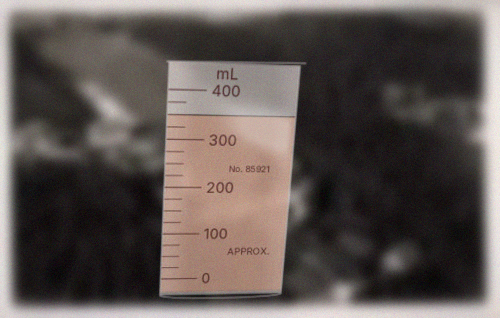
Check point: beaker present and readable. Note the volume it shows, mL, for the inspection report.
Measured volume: 350 mL
